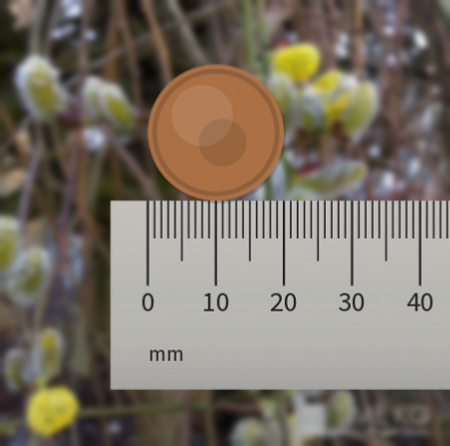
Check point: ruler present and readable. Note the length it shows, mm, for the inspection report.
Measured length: 20 mm
